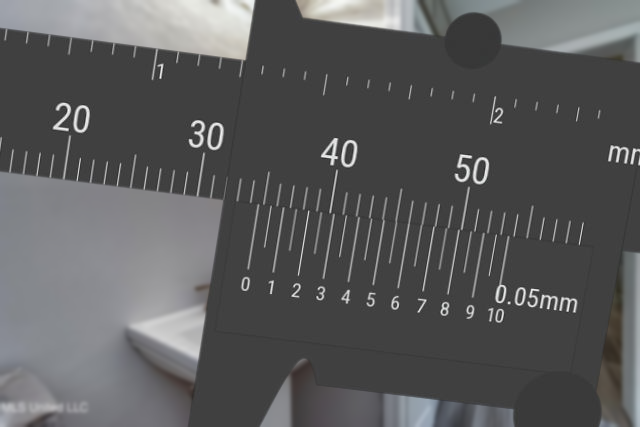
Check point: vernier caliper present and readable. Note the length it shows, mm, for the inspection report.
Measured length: 34.6 mm
